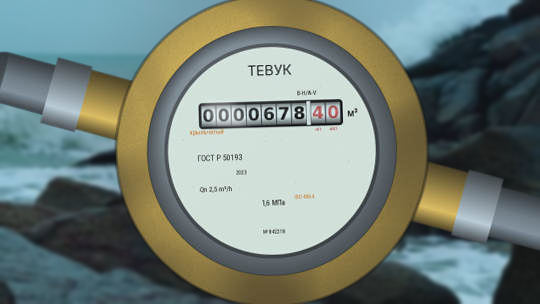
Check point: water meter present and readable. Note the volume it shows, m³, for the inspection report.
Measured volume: 678.40 m³
